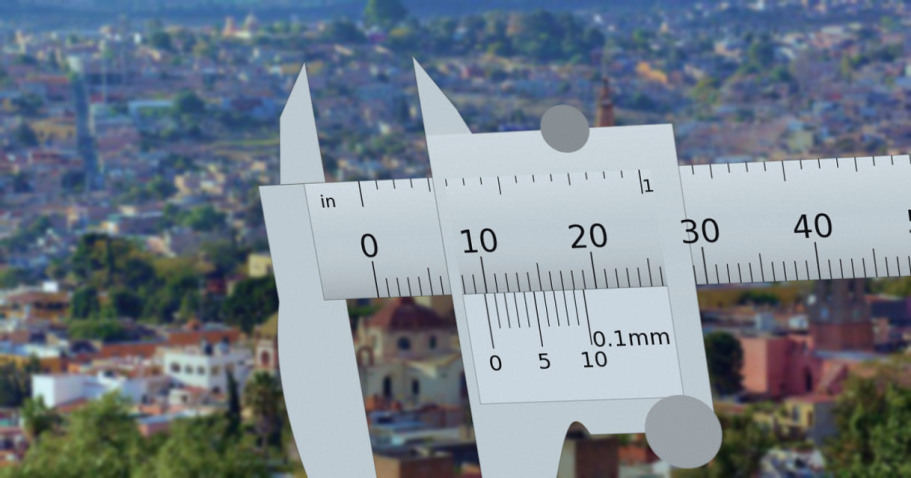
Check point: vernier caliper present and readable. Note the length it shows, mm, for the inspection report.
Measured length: 9.8 mm
